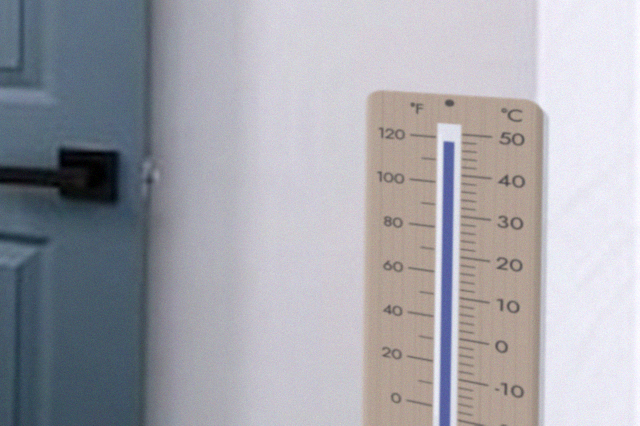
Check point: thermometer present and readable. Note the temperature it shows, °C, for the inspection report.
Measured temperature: 48 °C
